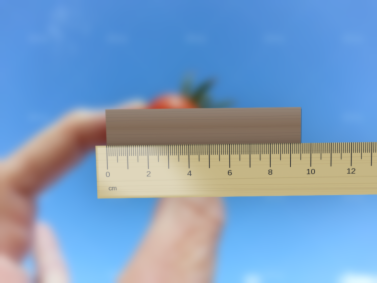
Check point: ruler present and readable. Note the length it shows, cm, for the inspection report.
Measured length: 9.5 cm
